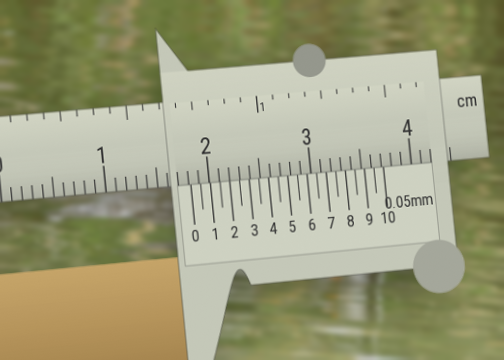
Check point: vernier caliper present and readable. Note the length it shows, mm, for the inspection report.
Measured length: 18.2 mm
